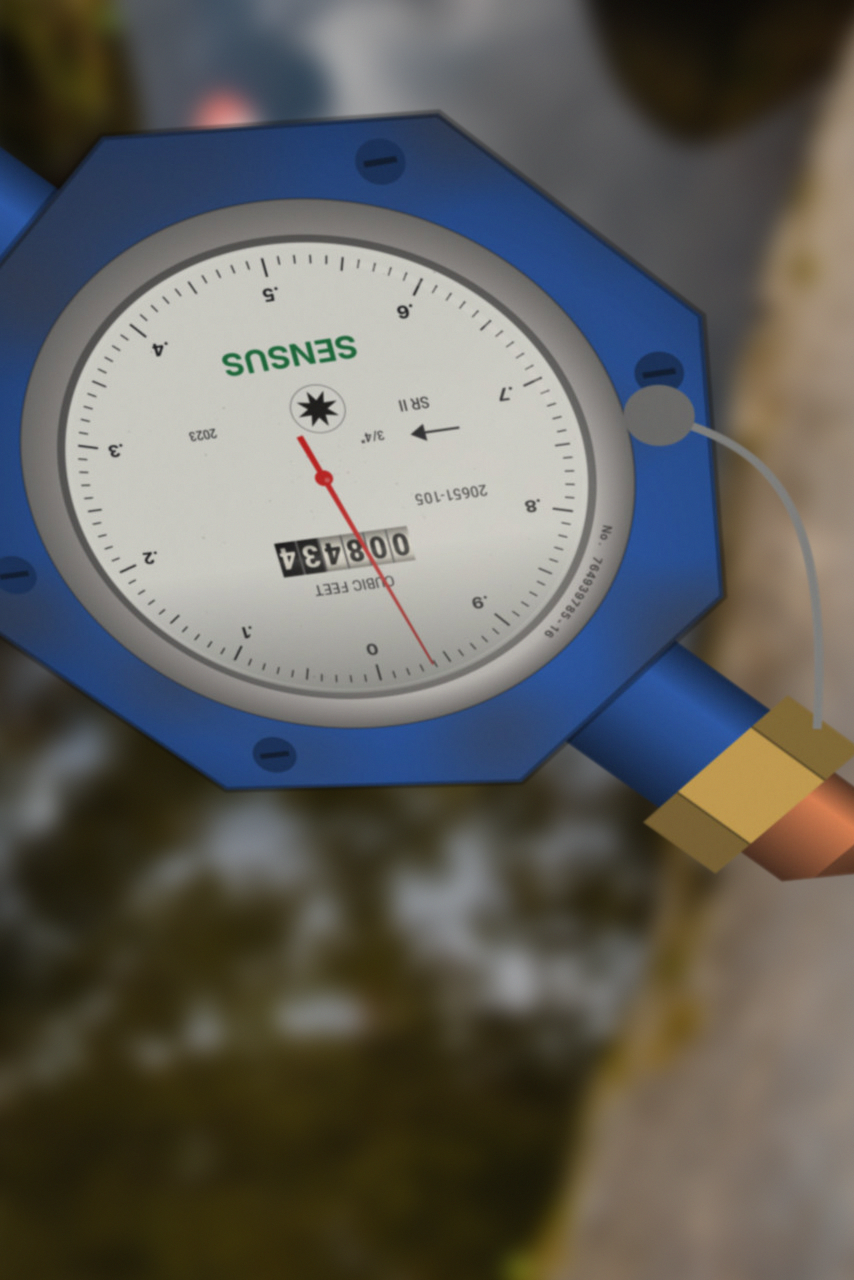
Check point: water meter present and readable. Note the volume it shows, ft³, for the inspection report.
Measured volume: 8433.96 ft³
